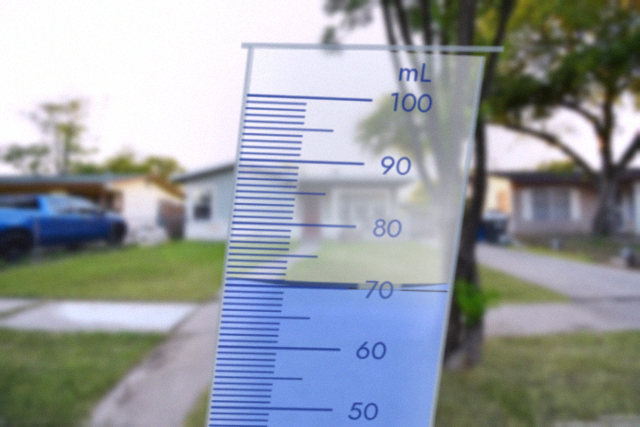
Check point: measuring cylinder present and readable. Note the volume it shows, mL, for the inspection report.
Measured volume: 70 mL
